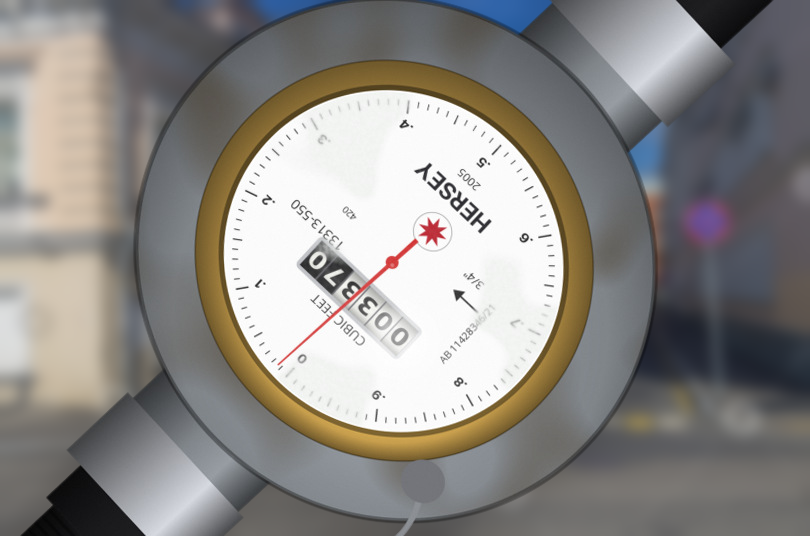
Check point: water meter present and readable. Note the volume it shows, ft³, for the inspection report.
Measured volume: 3370.01 ft³
